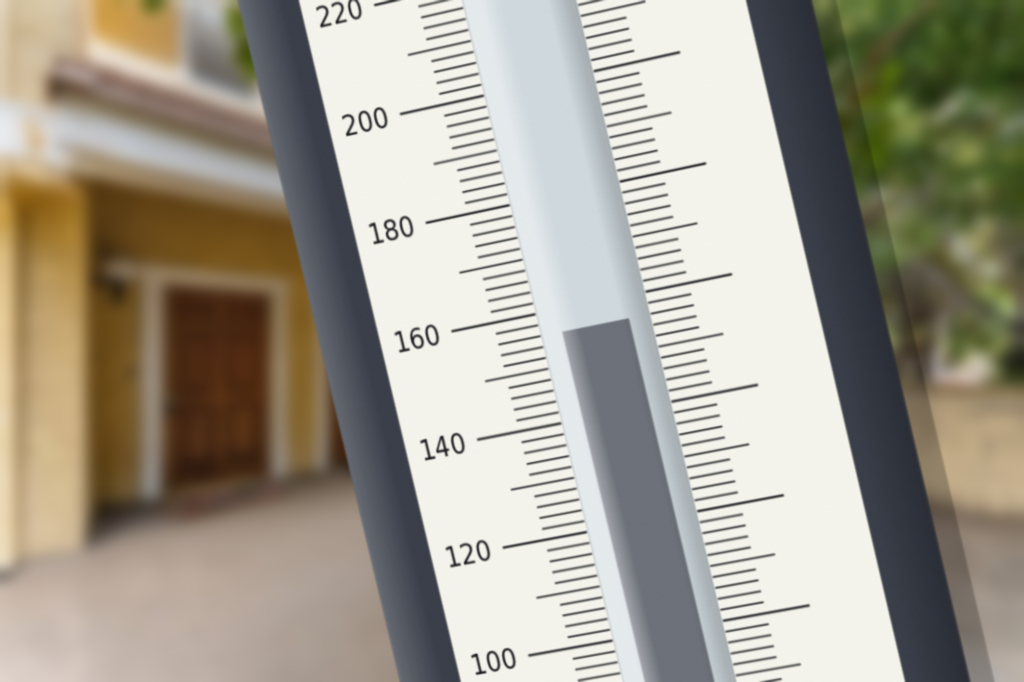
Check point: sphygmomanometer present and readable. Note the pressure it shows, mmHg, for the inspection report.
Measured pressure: 156 mmHg
